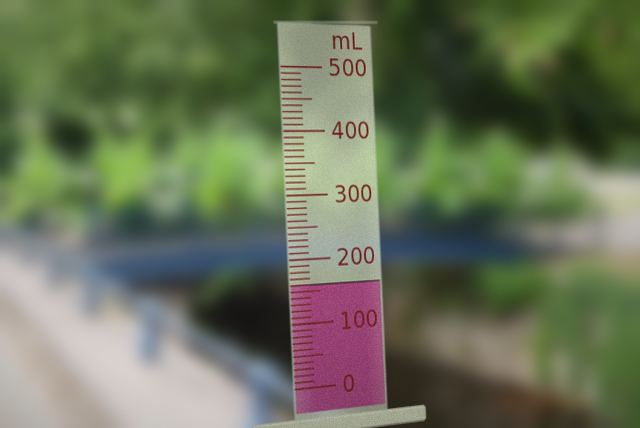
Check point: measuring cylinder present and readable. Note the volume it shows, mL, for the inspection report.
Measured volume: 160 mL
